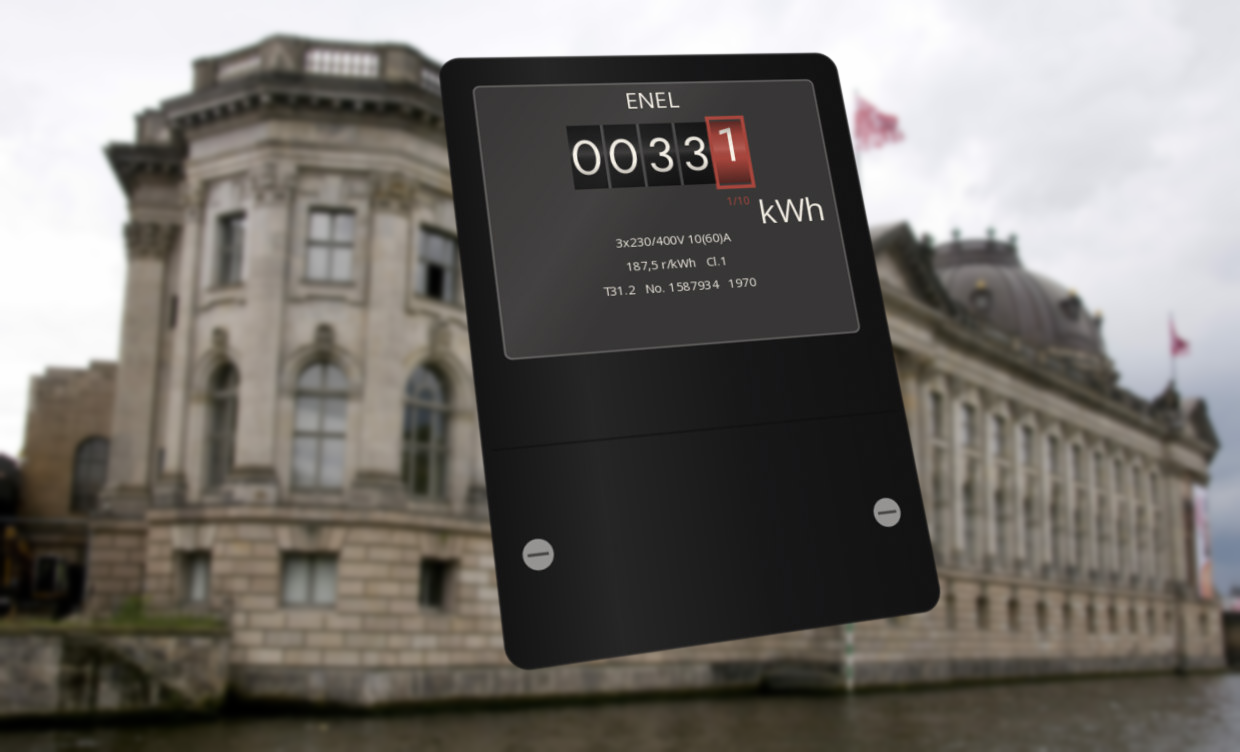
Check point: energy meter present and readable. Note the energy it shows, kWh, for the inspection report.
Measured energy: 33.1 kWh
